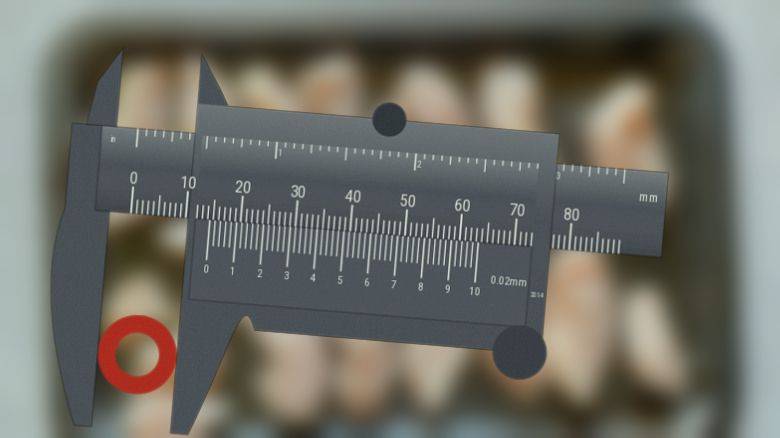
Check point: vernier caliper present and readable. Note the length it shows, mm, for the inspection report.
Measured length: 14.4 mm
